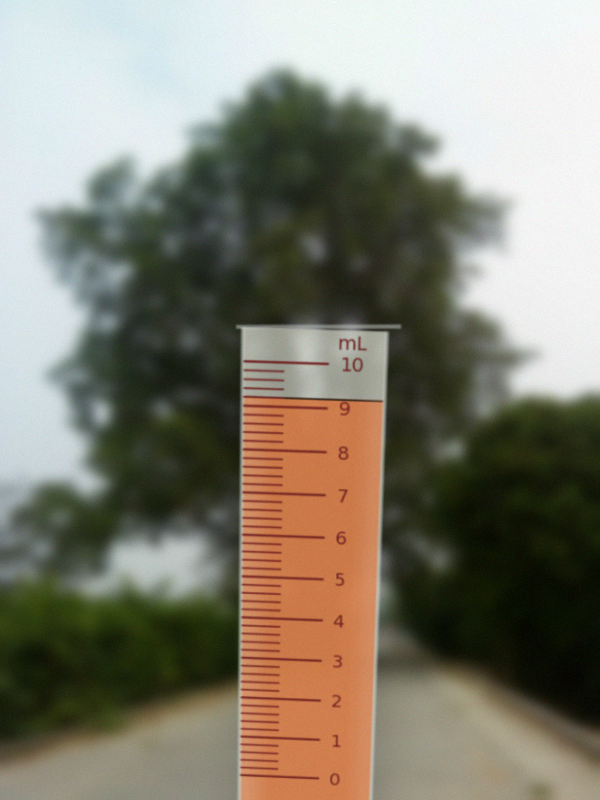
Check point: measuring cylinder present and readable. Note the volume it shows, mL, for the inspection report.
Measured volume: 9.2 mL
